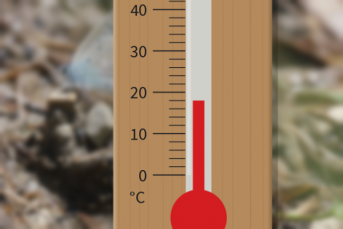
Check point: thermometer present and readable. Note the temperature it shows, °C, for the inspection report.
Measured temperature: 18 °C
